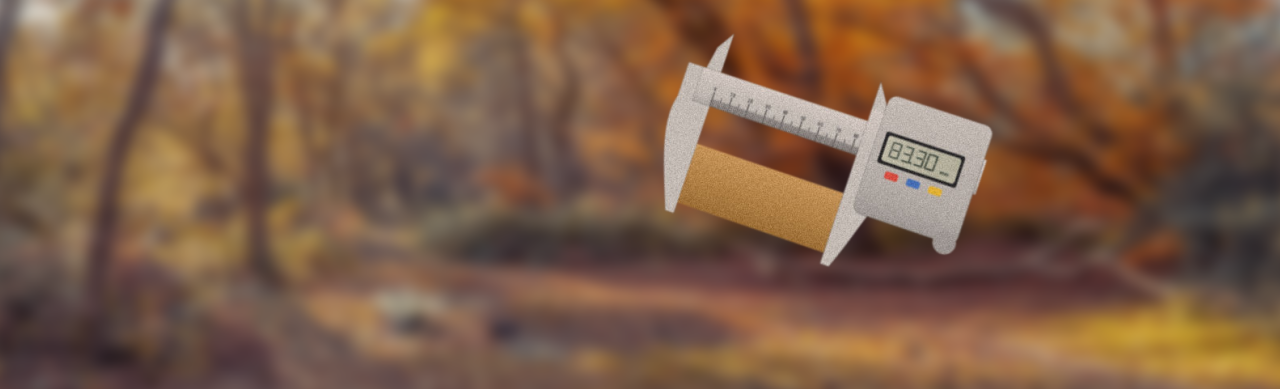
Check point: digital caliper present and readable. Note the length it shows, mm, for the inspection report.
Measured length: 83.30 mm
